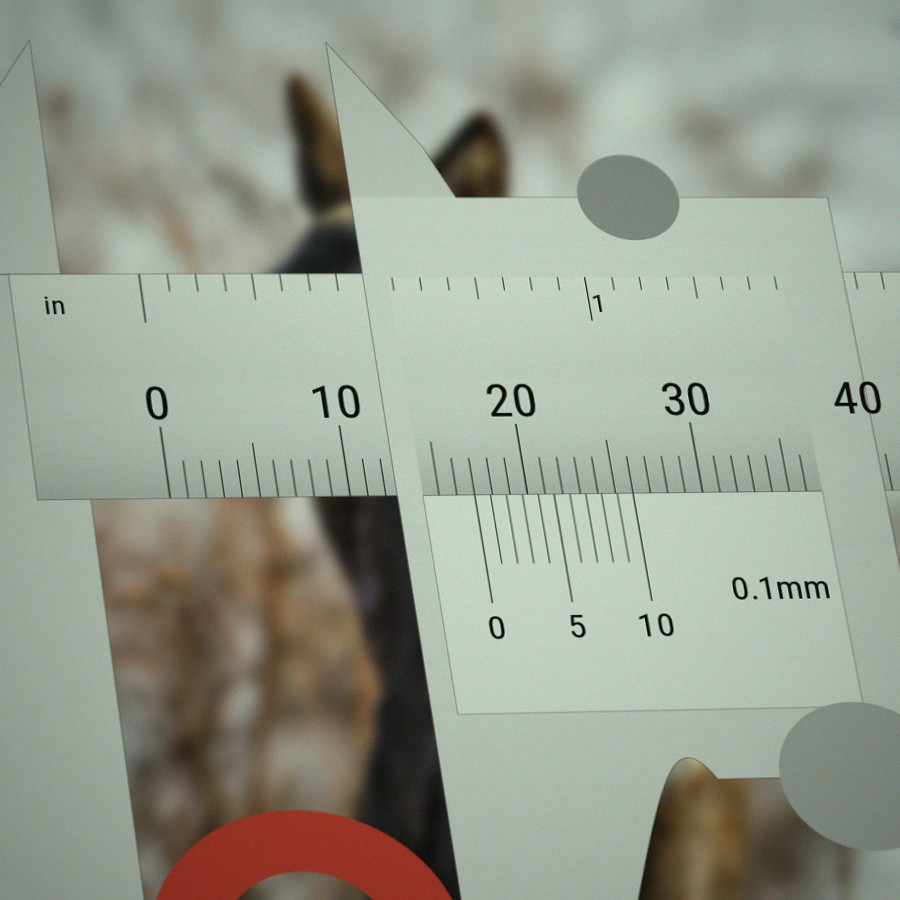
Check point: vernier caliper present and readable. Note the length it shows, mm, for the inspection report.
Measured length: 17.0 mm
